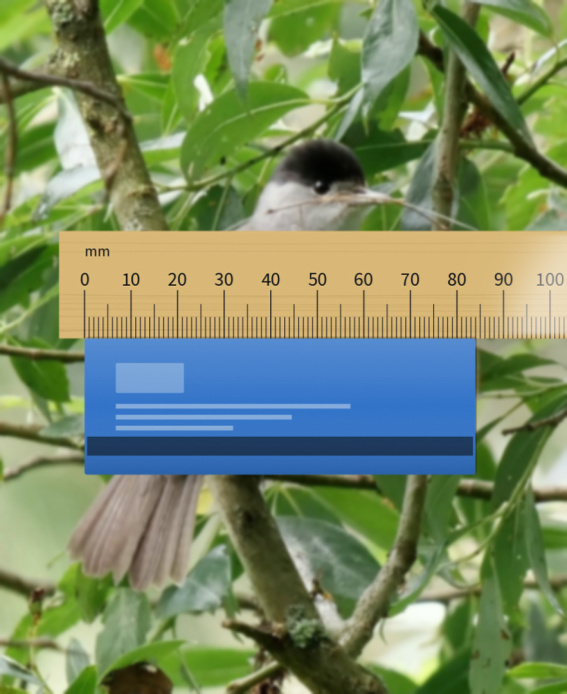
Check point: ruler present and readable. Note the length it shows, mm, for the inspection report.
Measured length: 84 mm
